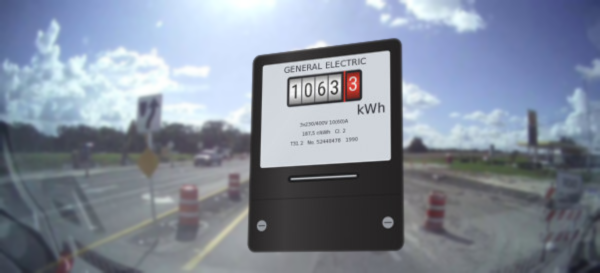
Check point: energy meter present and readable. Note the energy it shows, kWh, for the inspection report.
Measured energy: 1063.3 kWh
